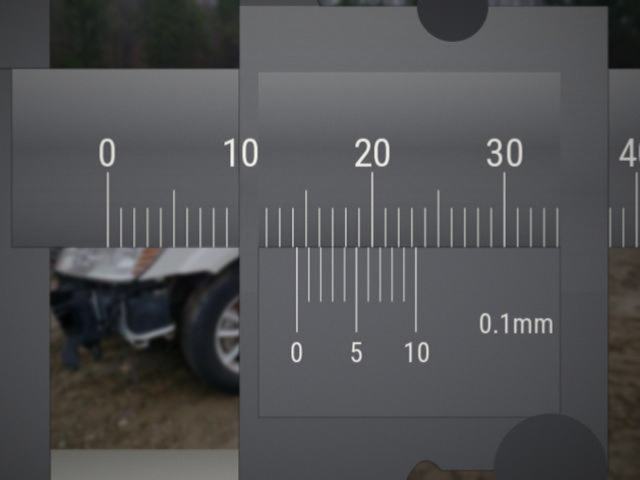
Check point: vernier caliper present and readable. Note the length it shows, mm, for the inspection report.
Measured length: 14.3 mm
